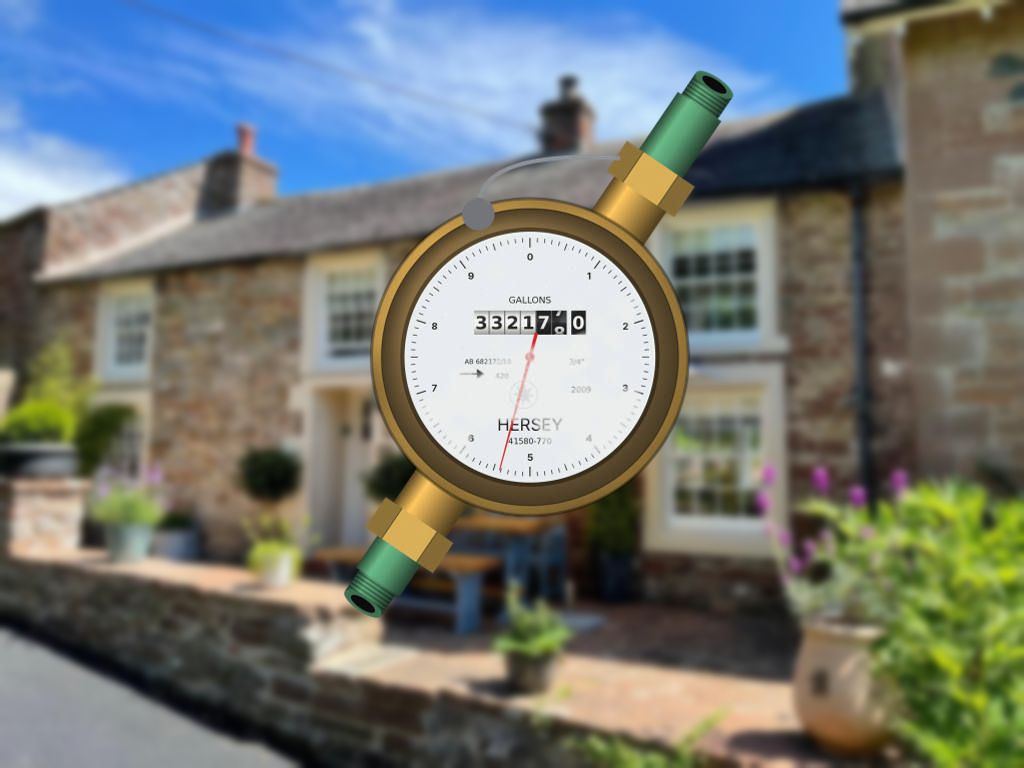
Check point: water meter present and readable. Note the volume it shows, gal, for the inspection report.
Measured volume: 3321775.4 gal
